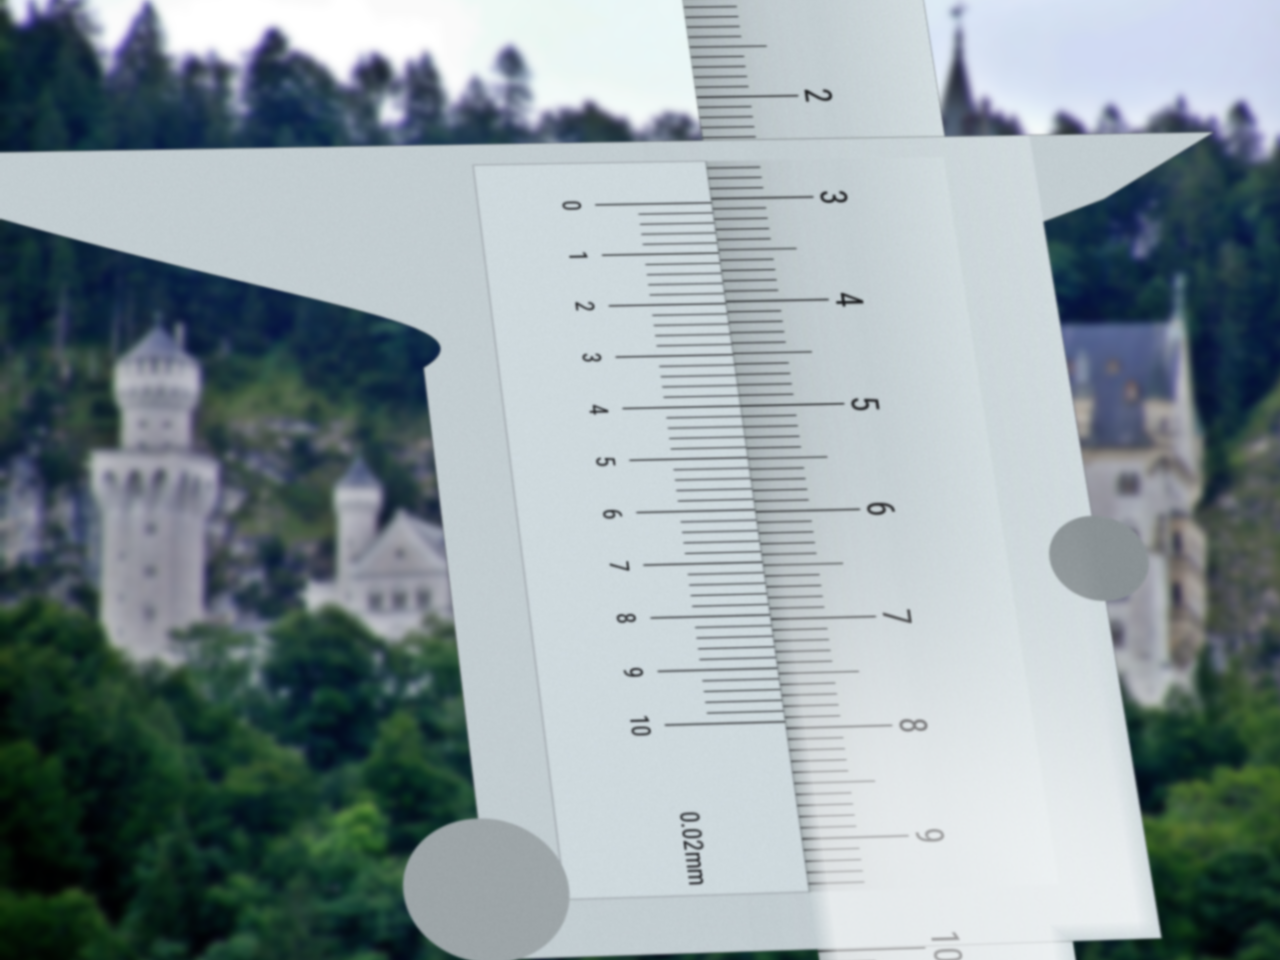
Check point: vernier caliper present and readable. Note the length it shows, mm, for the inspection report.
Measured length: 30.4 mm
